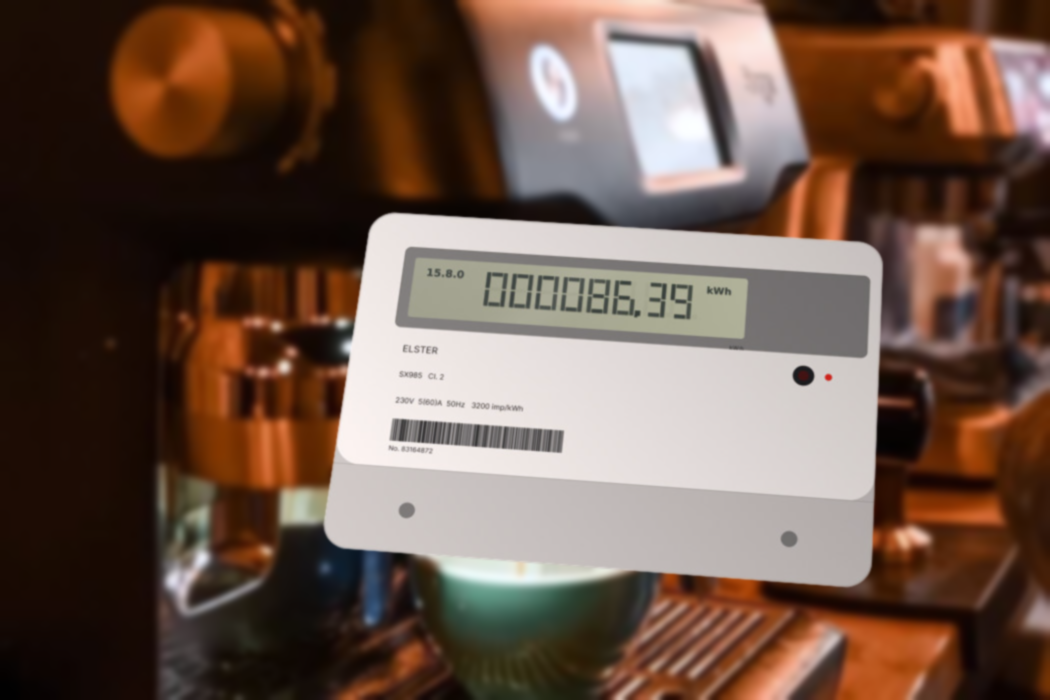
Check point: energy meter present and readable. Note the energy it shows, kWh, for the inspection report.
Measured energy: 86.39 kWh
